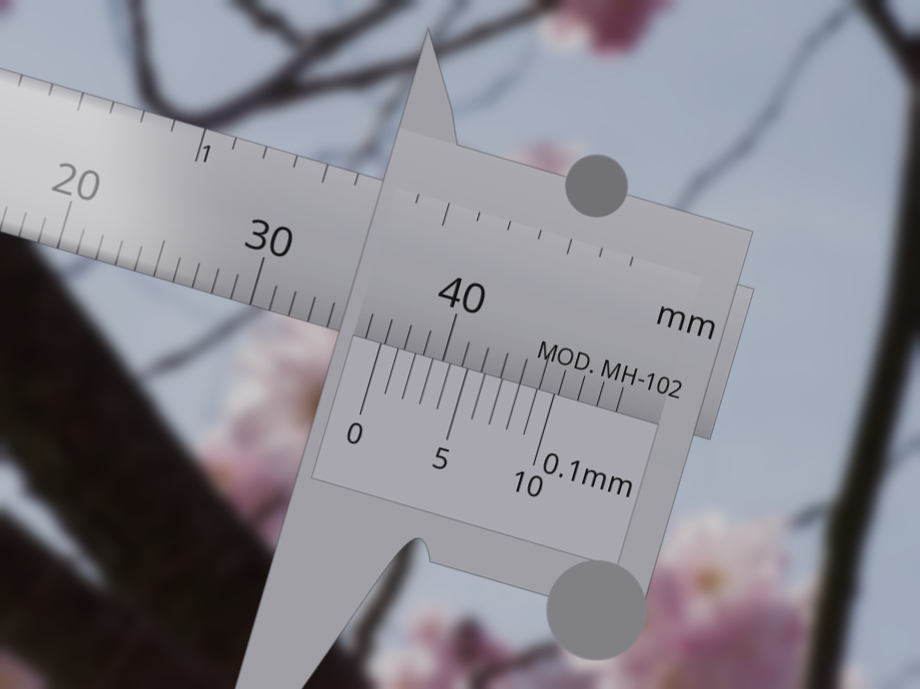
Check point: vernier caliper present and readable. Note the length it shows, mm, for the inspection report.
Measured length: 36.8 mm
